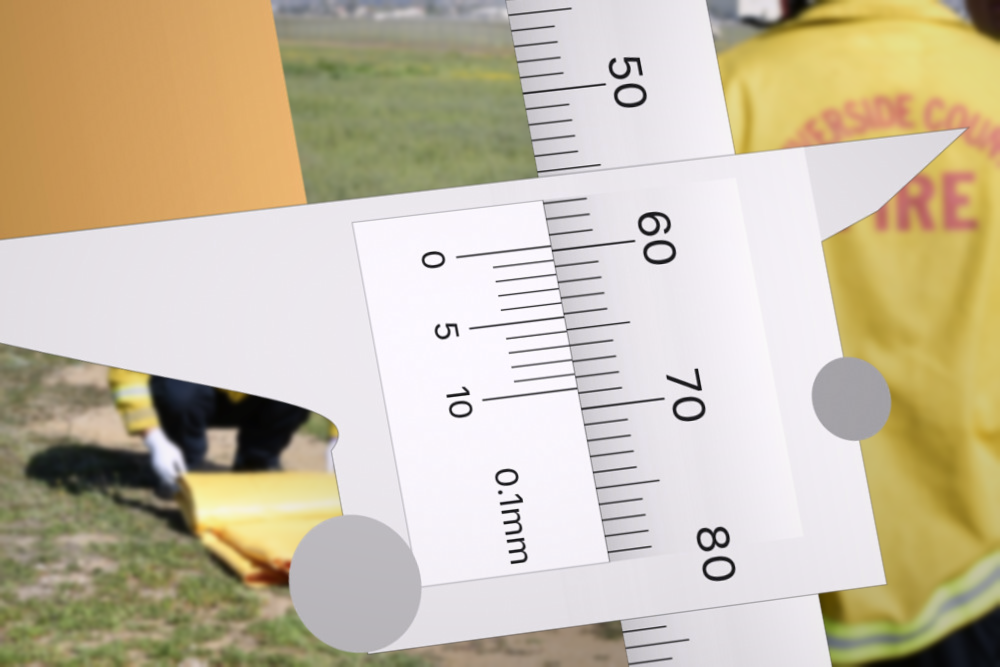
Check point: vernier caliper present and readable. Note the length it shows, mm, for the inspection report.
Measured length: 59.7 mm
